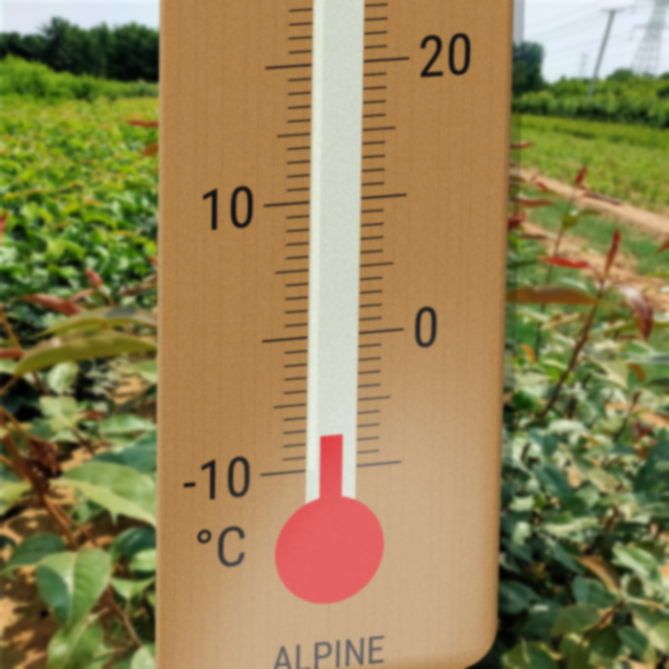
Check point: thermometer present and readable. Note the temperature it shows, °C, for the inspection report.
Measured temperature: -7.5 °C
